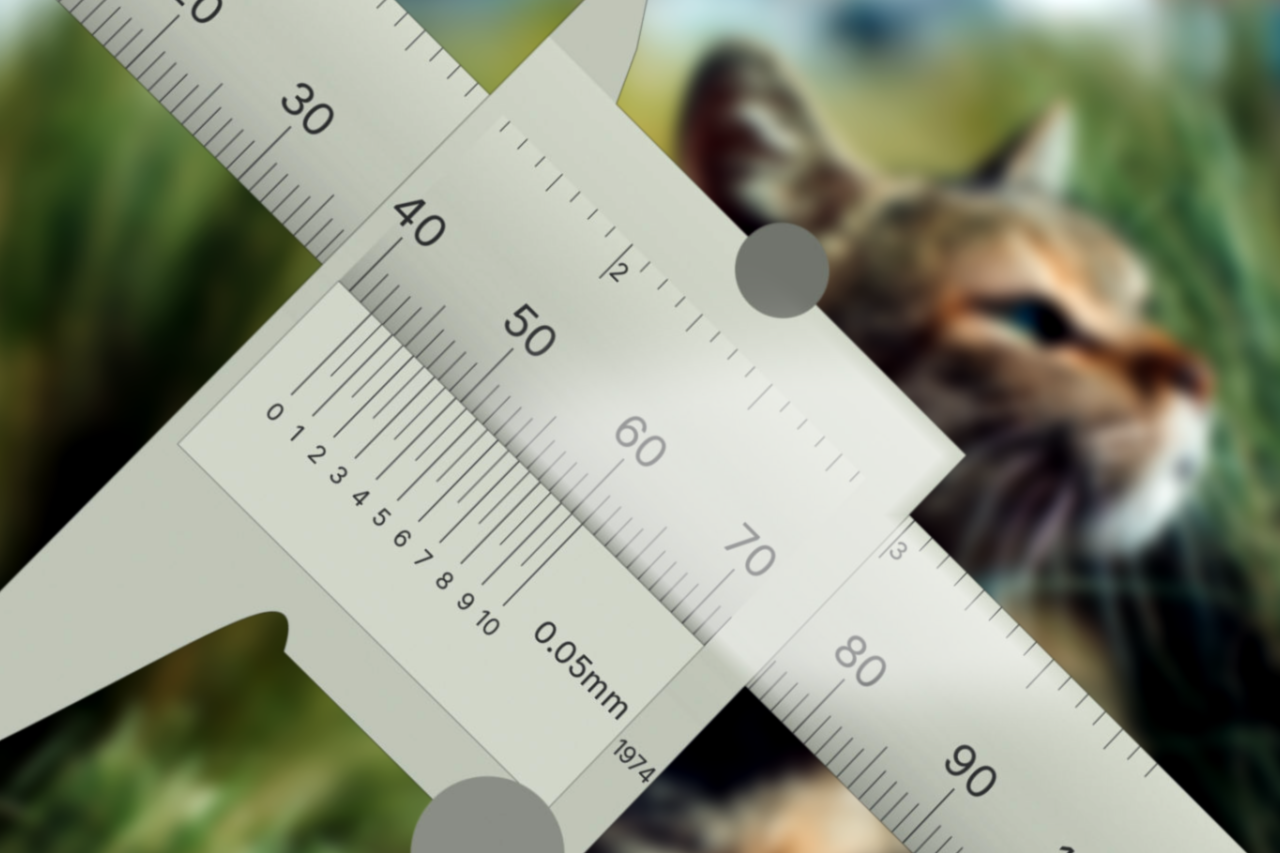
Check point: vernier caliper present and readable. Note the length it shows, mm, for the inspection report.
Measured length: 42.0 mm
